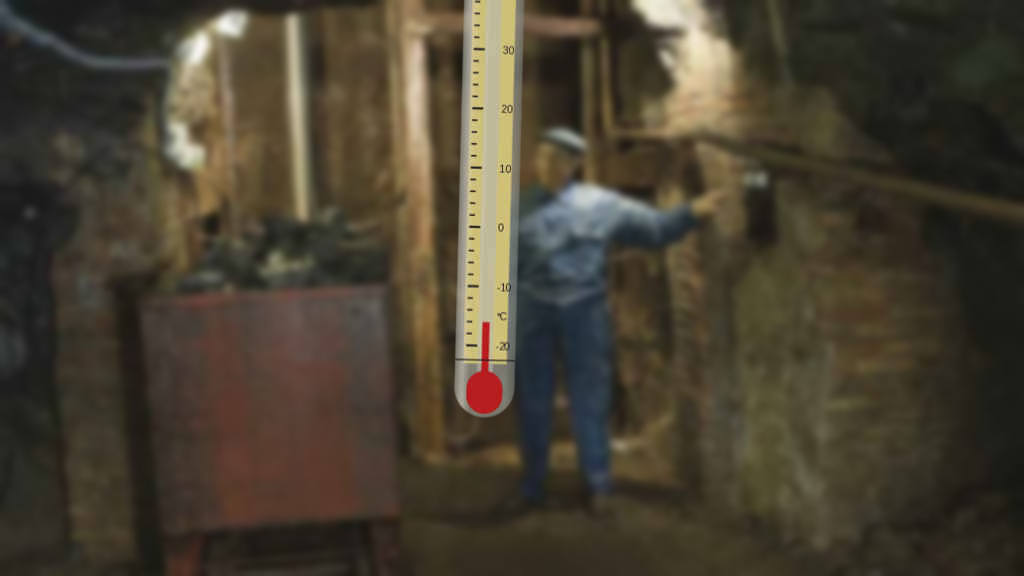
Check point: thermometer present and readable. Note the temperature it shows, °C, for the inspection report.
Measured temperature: -16 °C
